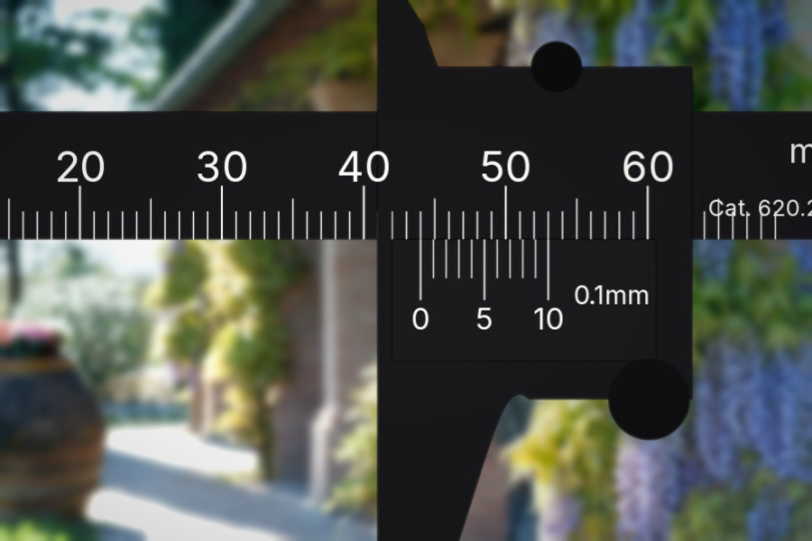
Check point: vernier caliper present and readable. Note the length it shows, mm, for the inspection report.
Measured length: 44.0 mm
